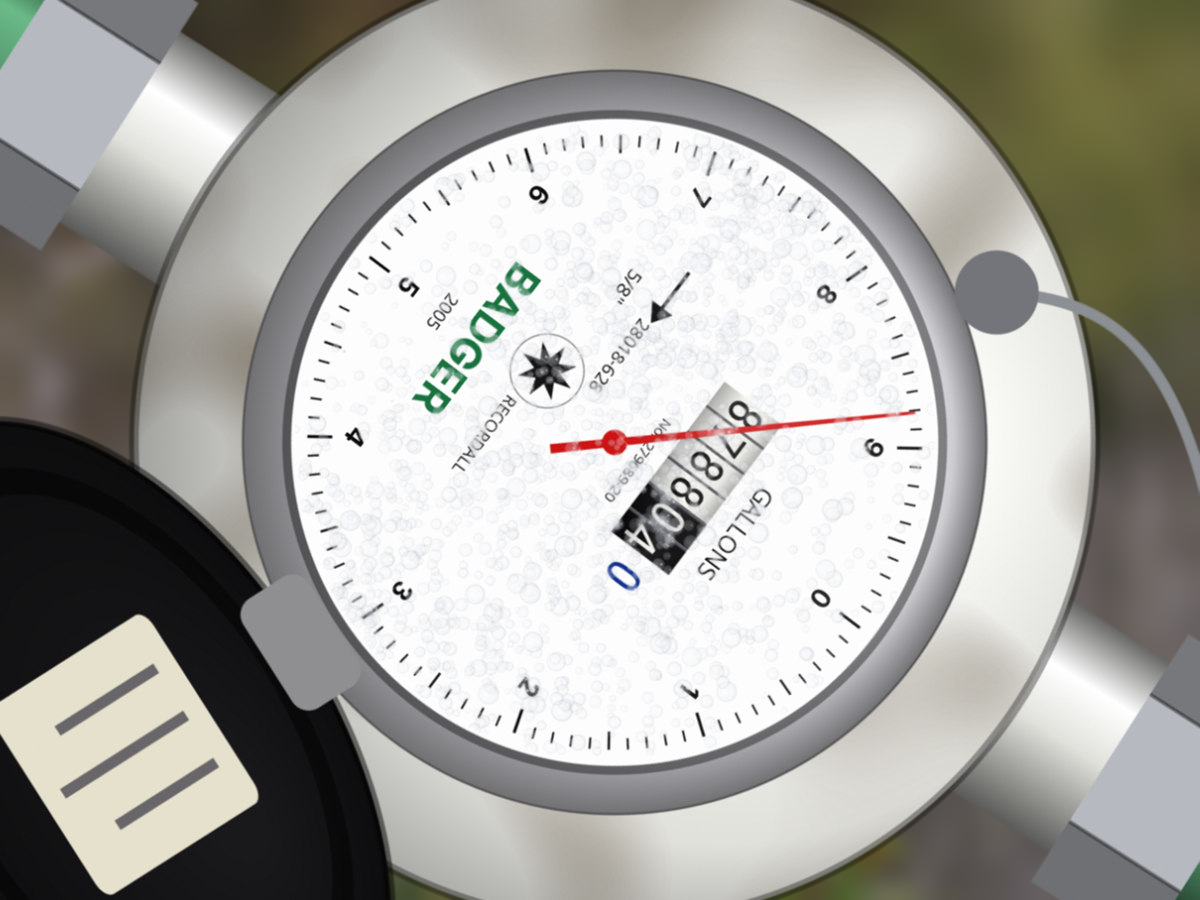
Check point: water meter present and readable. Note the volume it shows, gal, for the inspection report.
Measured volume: 8788038.8 gal
